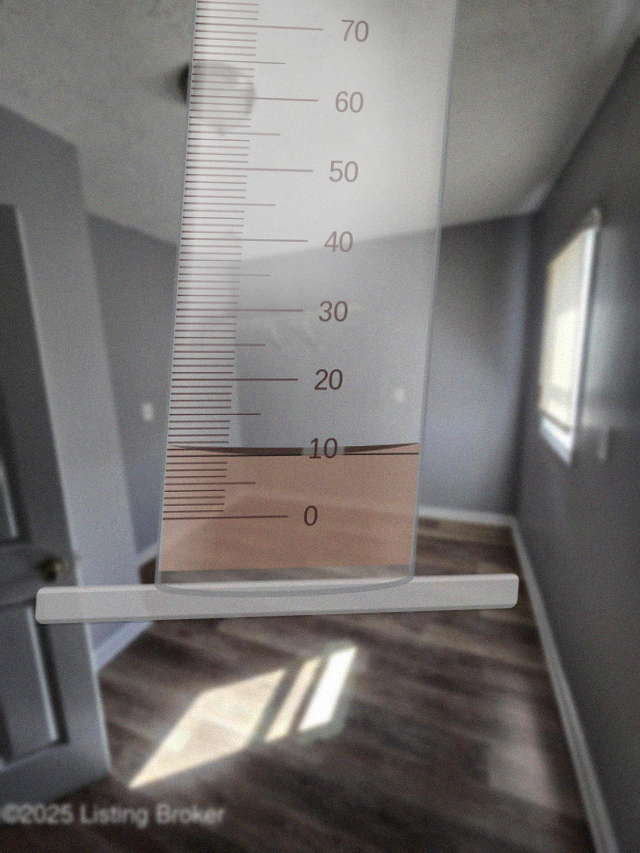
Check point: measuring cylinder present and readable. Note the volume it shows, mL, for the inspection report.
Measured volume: 9 mL
